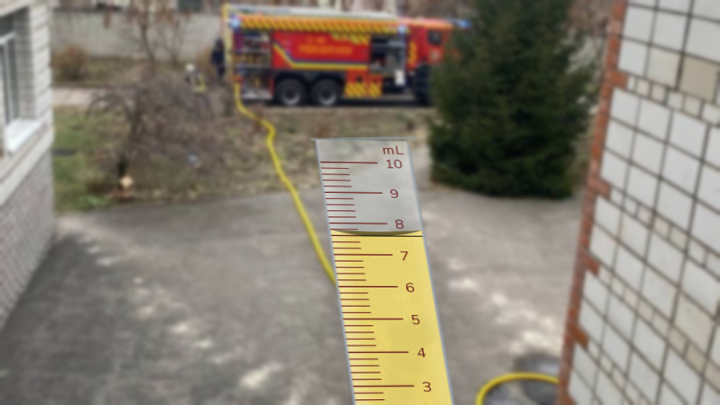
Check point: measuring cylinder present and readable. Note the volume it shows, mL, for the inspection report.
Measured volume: 7.6 mL
